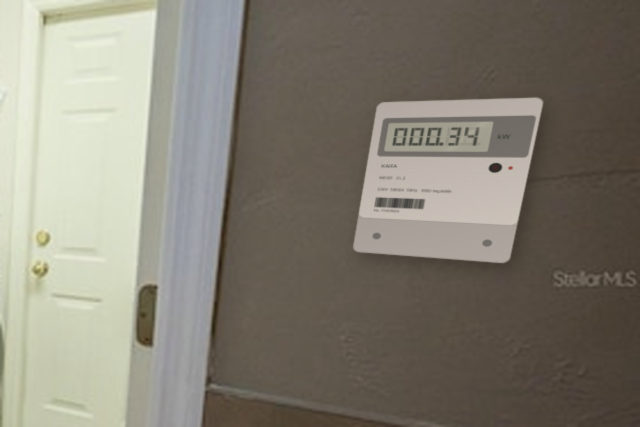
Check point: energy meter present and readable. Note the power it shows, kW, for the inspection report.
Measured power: 0.34 kW
